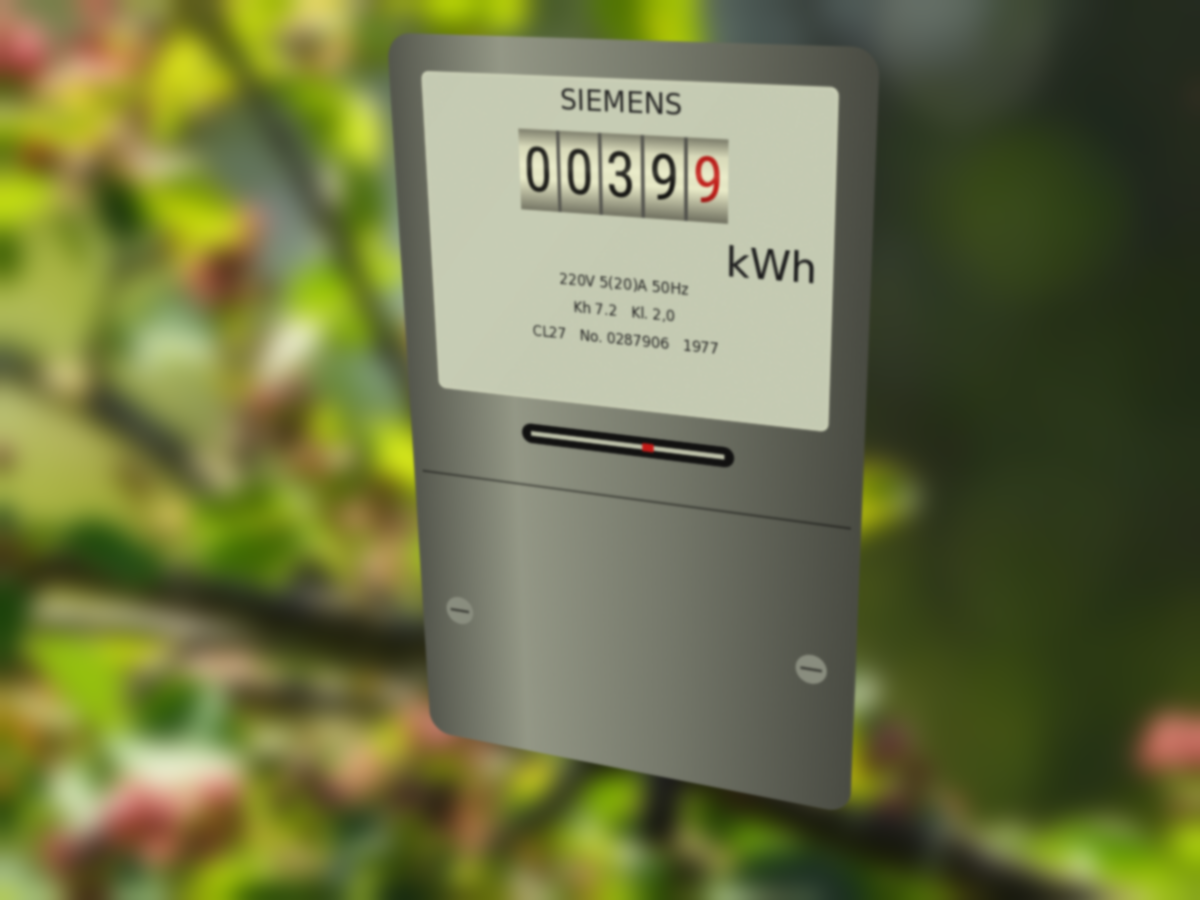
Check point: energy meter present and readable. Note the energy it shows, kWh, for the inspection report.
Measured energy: 39.9 kWh
